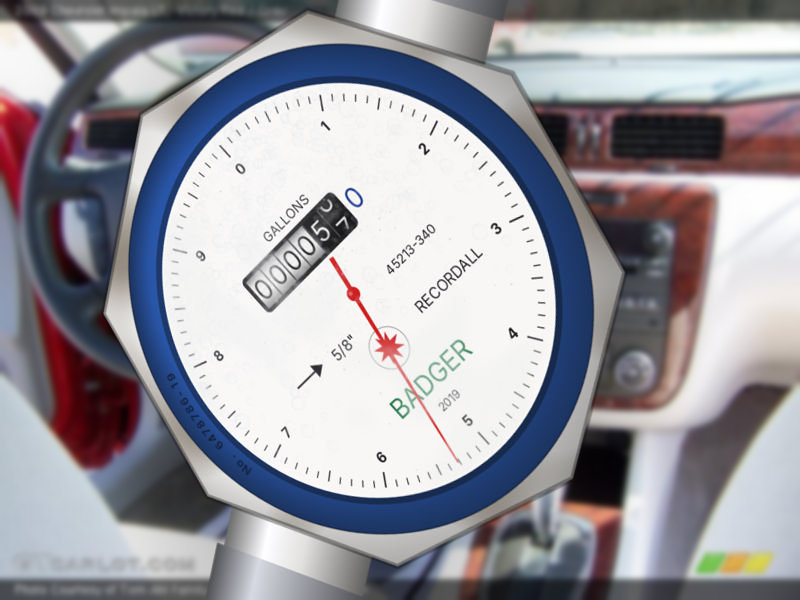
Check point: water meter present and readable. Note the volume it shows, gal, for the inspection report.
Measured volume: 565.3 gal
